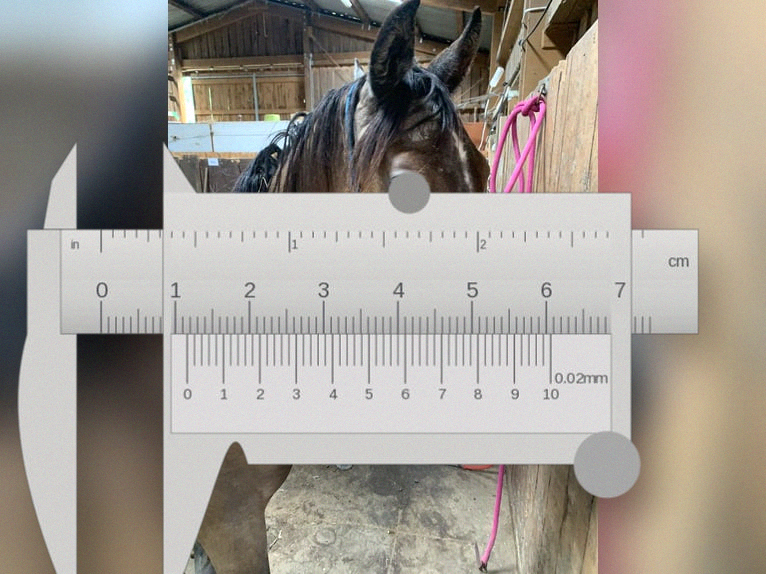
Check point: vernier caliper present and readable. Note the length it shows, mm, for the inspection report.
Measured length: 11.6 mm
